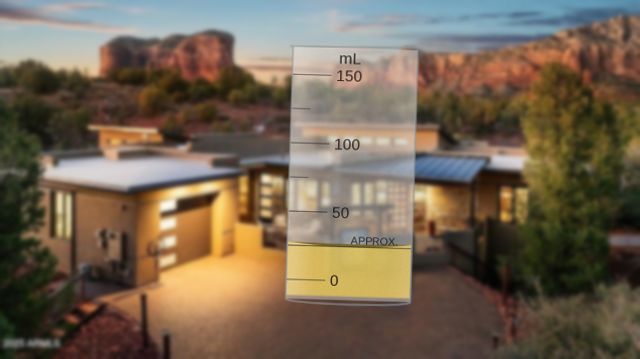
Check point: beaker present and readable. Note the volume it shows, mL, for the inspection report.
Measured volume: 25 mL
